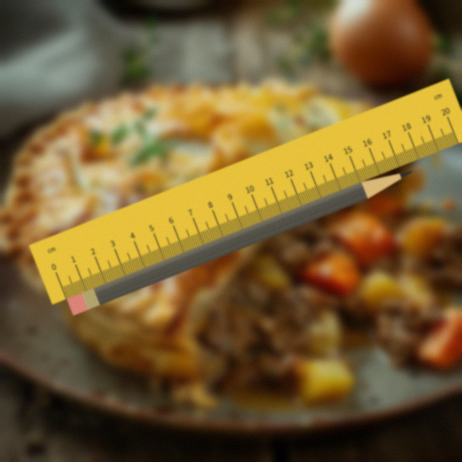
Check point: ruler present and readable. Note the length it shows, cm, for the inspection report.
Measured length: 17.5 cm
